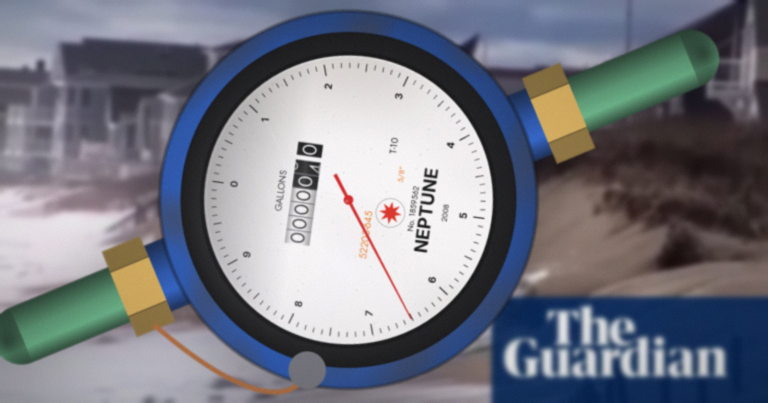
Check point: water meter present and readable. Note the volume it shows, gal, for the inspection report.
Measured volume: 36.5 gal
